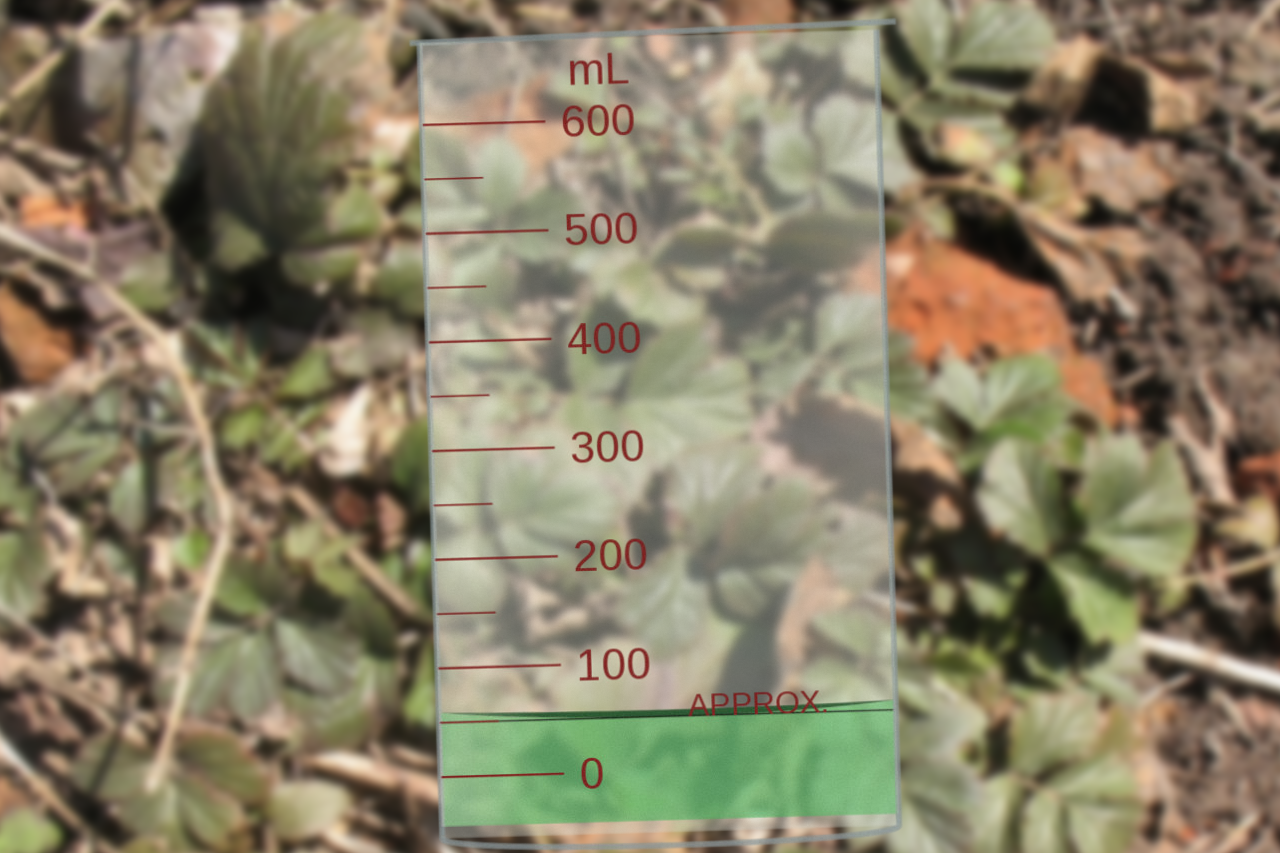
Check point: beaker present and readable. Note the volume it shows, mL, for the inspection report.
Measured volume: 50 mL
